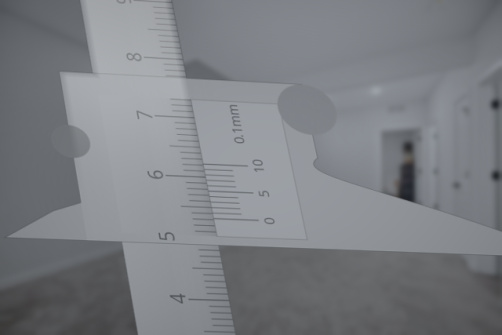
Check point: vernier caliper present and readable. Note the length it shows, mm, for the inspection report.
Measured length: 53.2 mm
